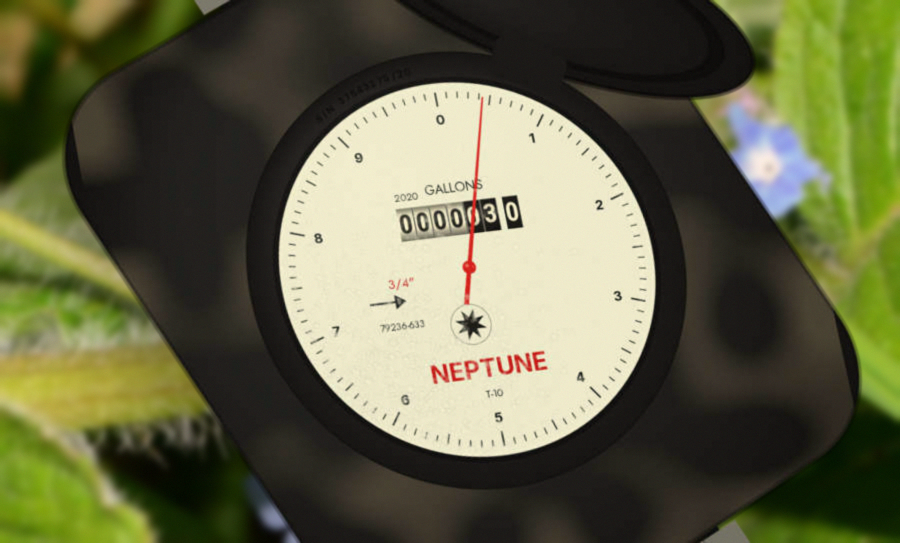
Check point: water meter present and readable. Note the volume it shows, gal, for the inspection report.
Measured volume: 30.4 gal
